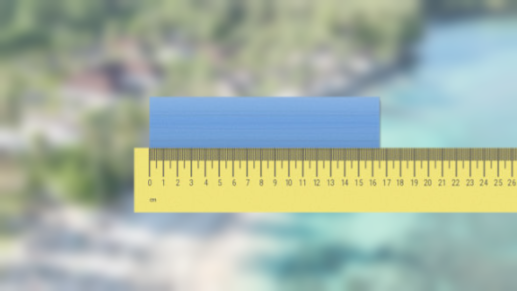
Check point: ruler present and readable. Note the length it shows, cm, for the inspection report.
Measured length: 16.5 cm
